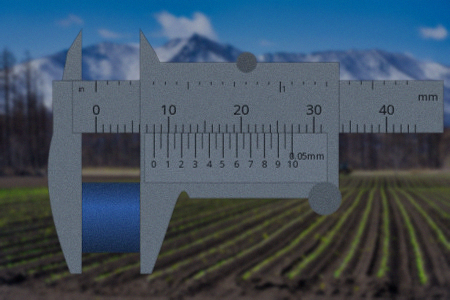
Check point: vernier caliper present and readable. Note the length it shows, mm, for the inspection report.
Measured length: 8.0 mm
